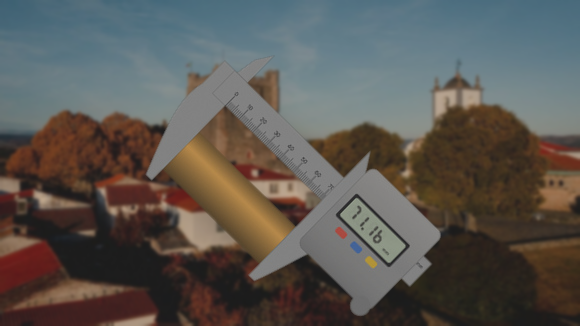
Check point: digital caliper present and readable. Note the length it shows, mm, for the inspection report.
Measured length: 71.16 mm
